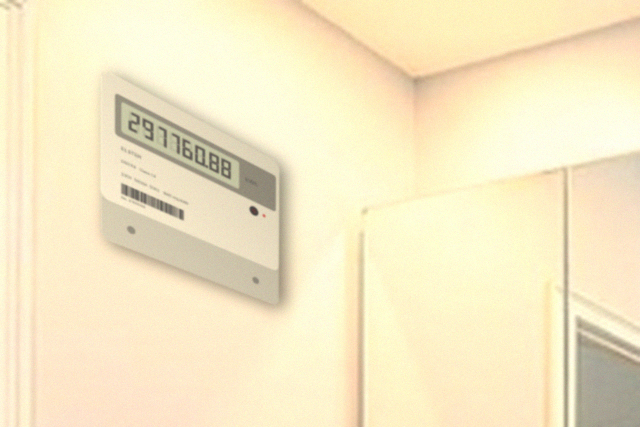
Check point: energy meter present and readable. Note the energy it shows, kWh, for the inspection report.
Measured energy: 297760.88 kWh
